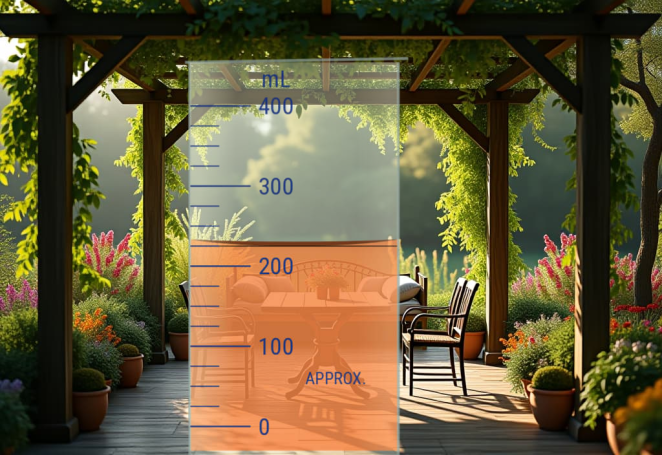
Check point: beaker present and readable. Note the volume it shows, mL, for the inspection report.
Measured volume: 225 mL
